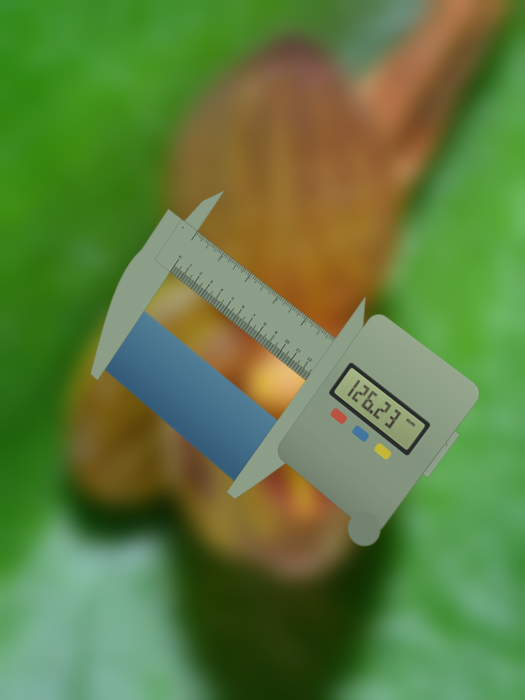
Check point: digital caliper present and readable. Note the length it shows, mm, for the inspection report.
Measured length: 126.23 mm
